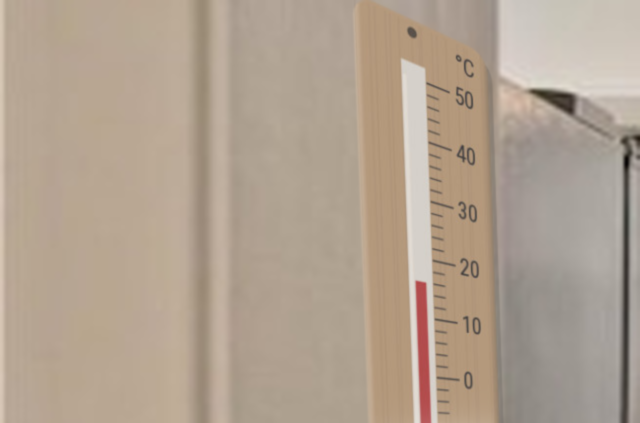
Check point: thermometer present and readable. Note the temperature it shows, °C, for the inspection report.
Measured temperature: 16 °C
